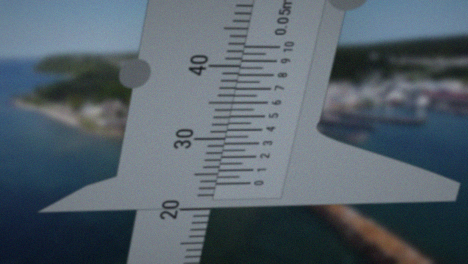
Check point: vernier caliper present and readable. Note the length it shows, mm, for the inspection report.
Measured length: 23.6 mm
